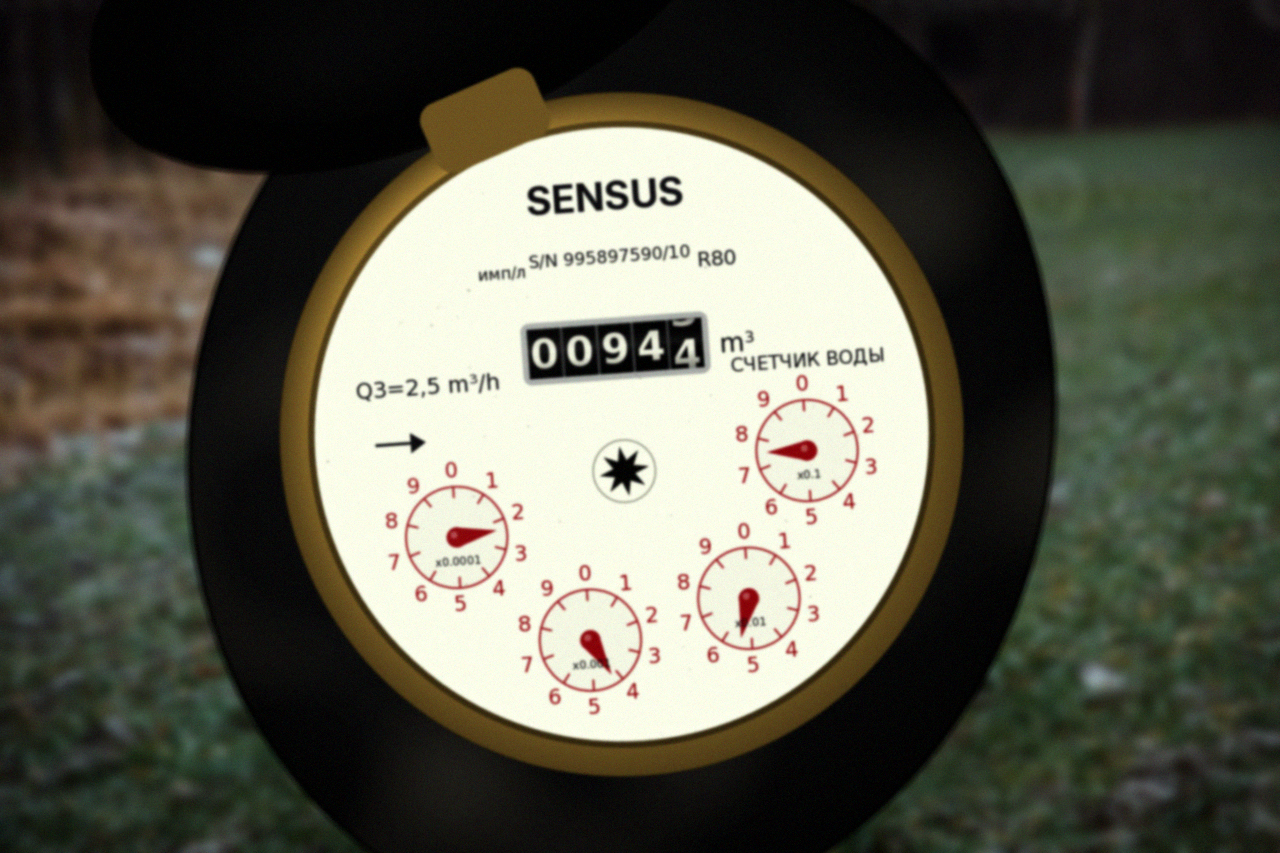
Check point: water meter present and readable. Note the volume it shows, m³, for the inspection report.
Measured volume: 943.7542 m³
